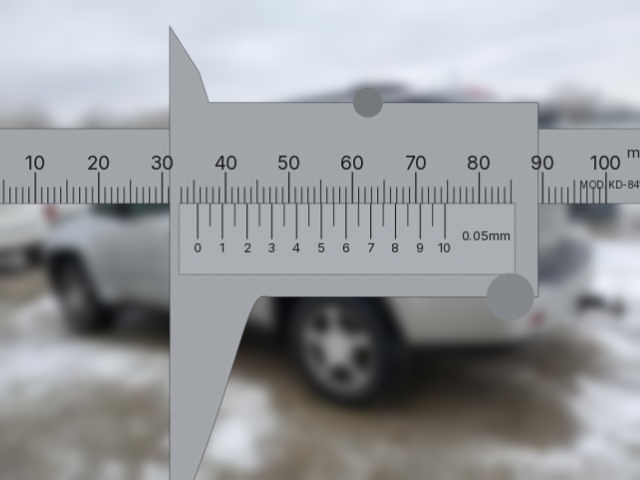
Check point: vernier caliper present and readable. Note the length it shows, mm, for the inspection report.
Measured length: 35.6 mm
